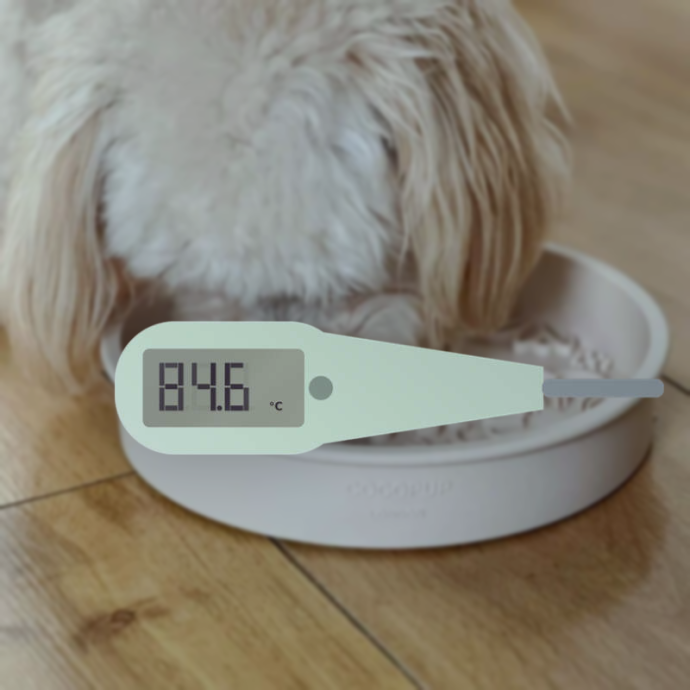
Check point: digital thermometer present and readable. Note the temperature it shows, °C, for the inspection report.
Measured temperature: 84.6 °C
